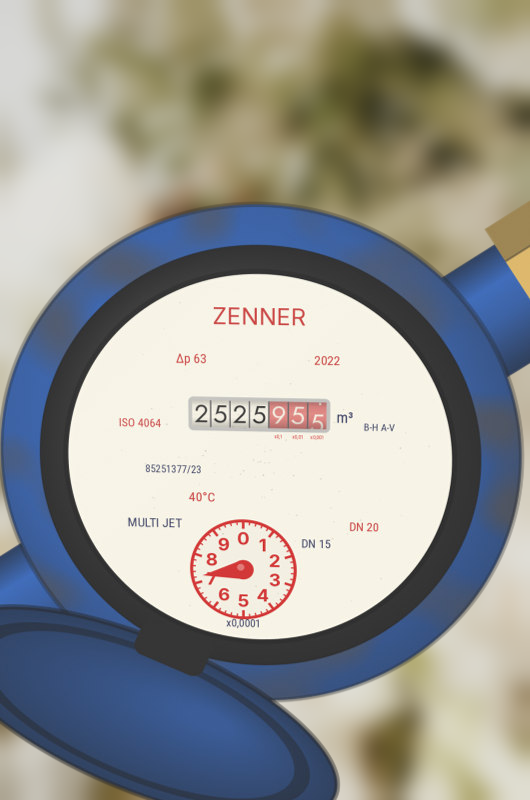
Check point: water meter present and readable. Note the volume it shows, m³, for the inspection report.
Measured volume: 2525.9547 m³
